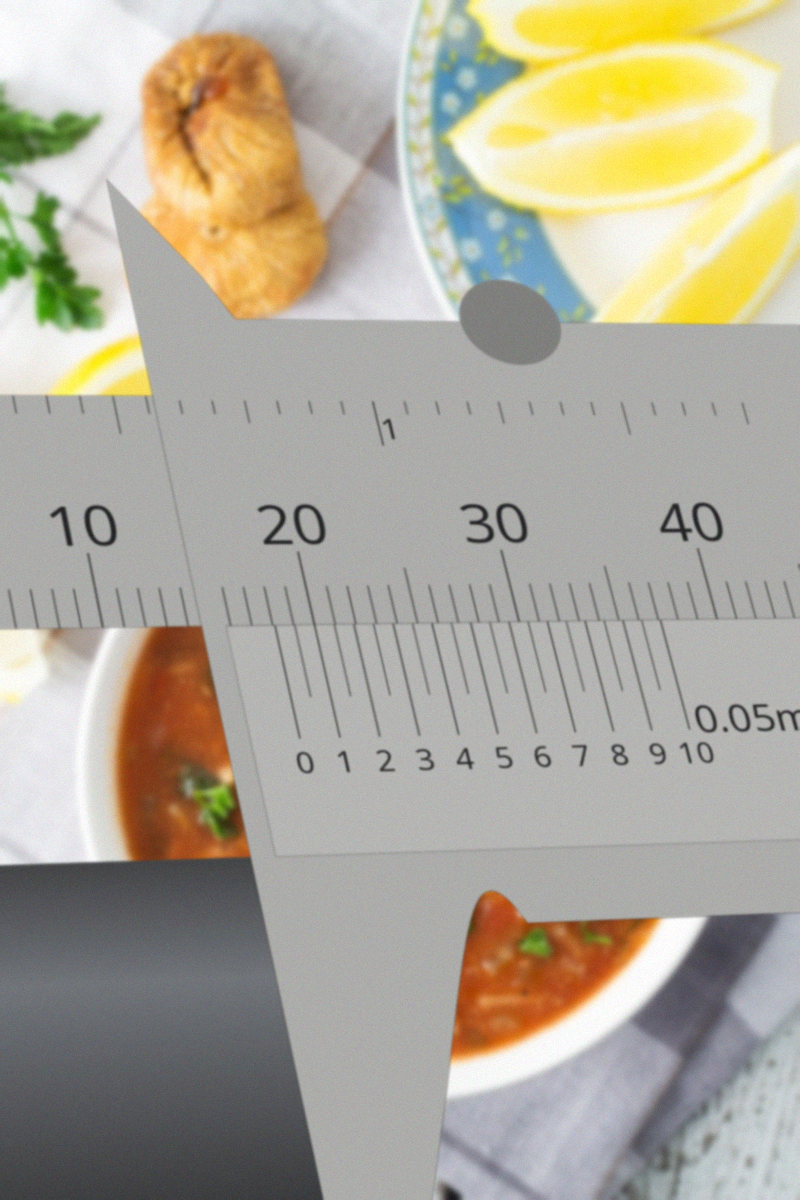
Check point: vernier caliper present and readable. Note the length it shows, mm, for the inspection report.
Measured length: 18.1 mm
